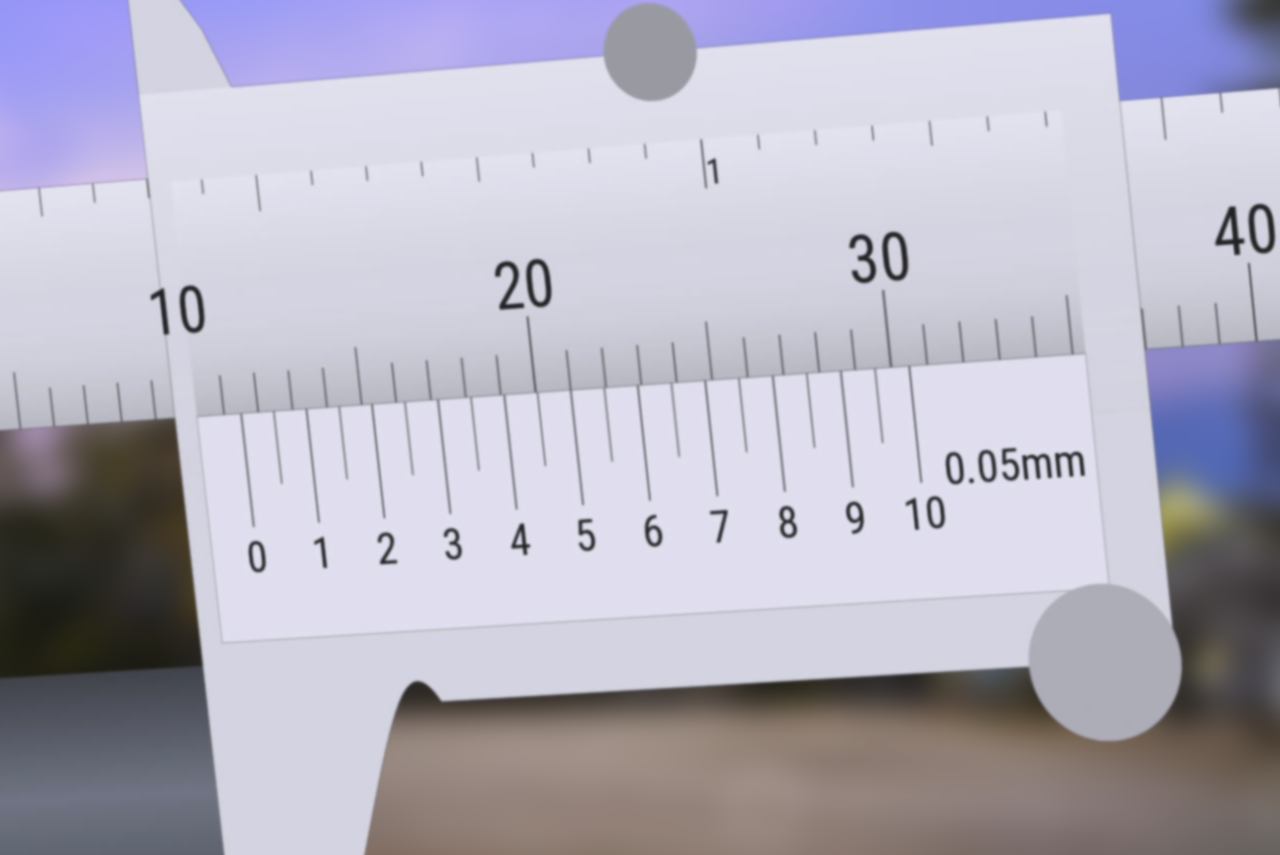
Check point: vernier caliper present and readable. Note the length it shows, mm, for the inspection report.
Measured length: 11.50 mm
